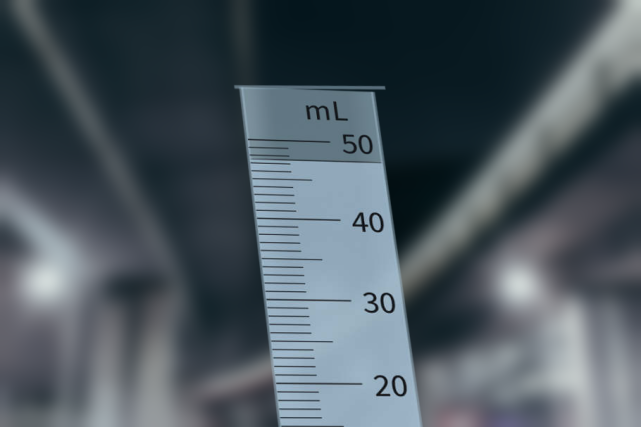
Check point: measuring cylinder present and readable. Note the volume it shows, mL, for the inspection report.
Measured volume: 47.5 mL
